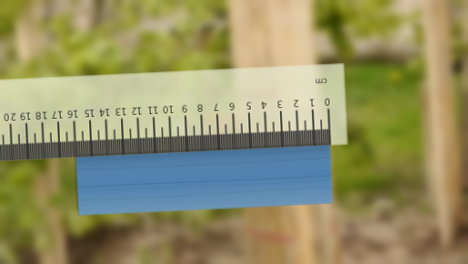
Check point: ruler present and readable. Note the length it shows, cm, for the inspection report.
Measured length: 16 cm
